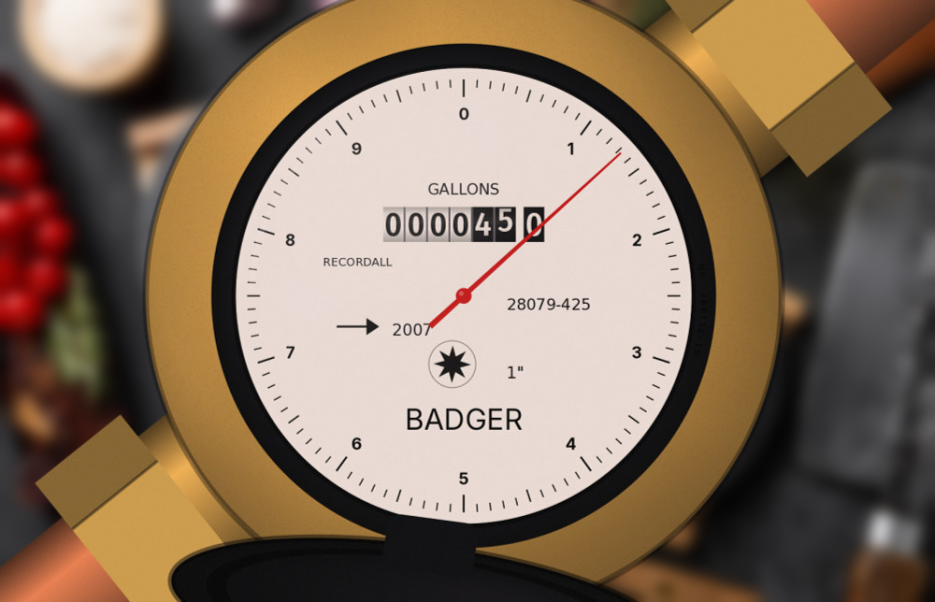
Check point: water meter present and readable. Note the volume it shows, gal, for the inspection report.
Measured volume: 451.3 gal
